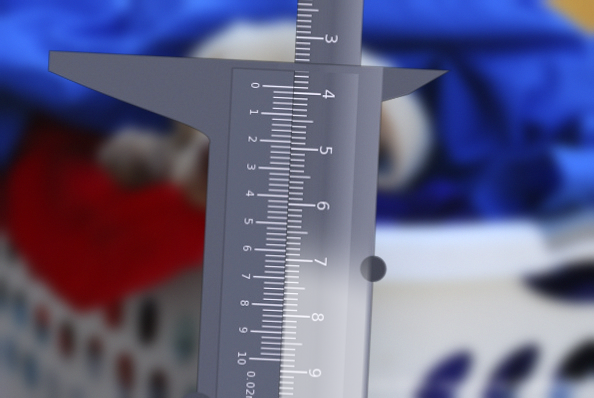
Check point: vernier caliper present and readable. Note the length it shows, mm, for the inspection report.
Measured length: 39.0 mm
